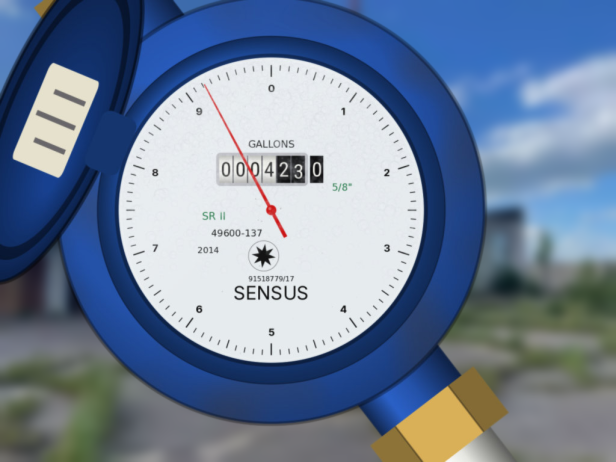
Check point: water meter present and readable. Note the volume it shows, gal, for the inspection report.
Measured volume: 4229.2 gal
